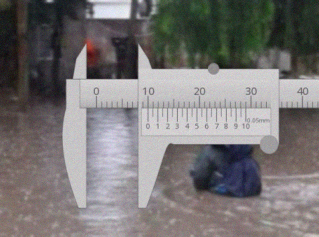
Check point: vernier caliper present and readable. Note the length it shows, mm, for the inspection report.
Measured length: 10.0 mm
